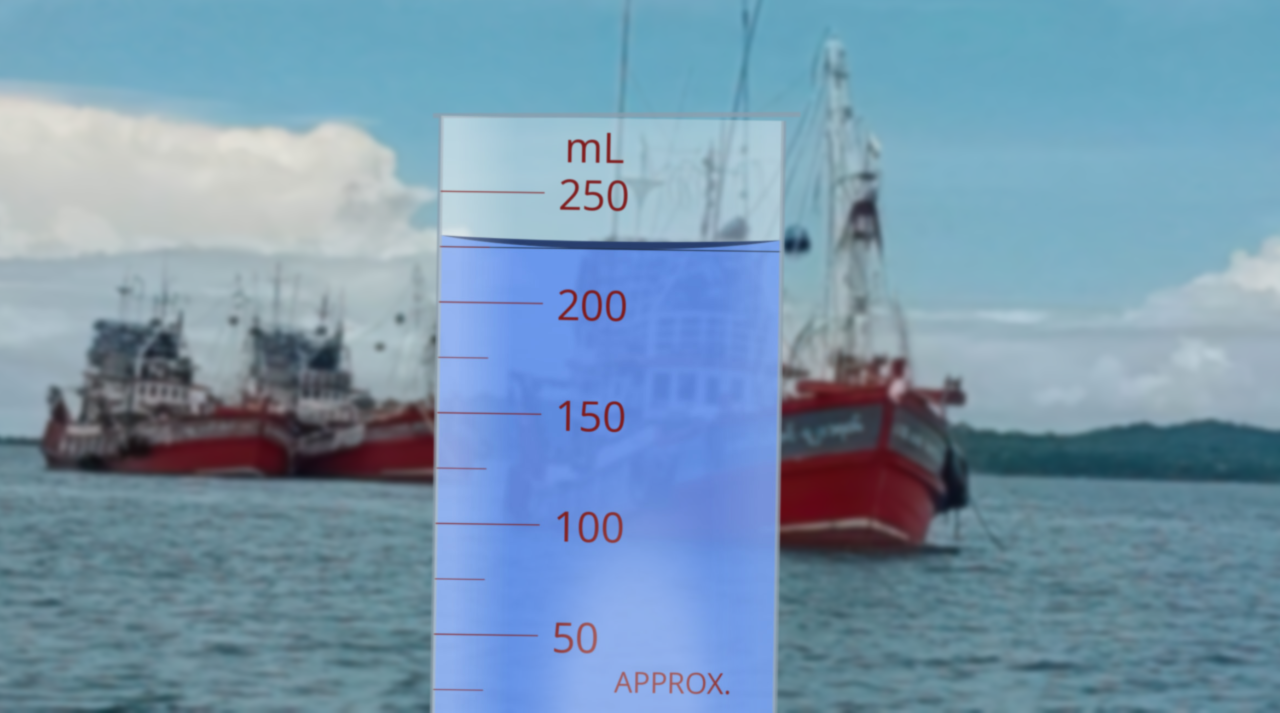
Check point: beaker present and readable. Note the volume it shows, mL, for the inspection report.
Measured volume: 225 mL
